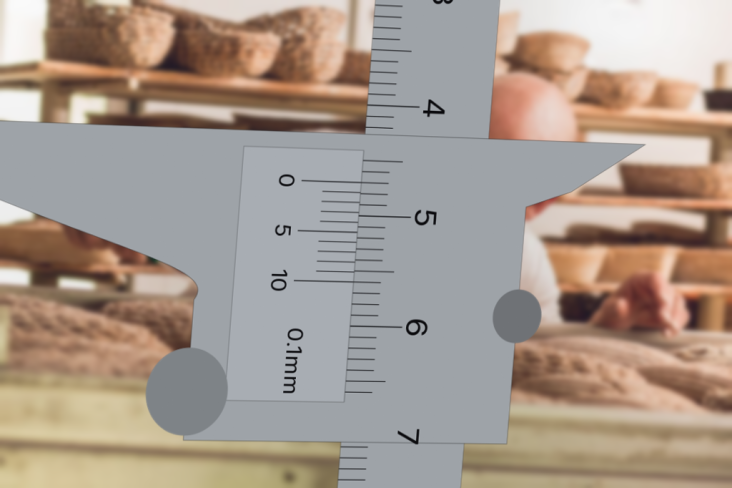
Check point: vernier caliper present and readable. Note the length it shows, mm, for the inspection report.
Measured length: 47.0 mm
